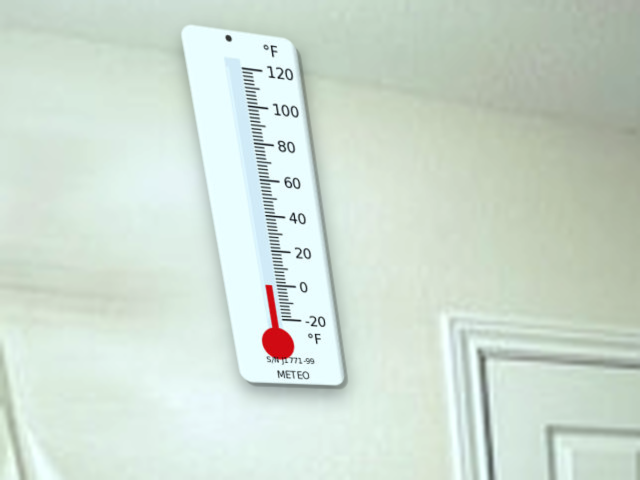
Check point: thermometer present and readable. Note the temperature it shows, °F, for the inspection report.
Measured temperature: 0 °F
